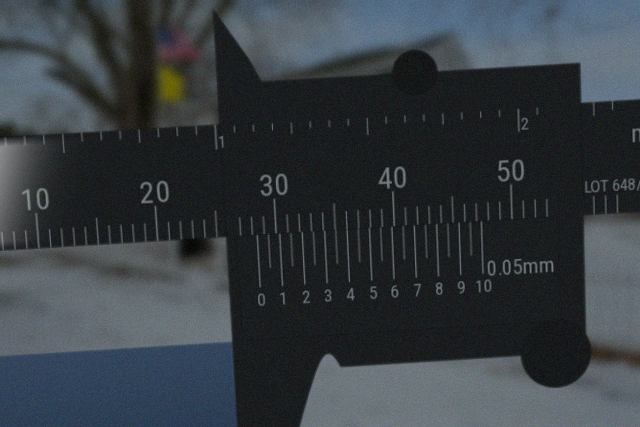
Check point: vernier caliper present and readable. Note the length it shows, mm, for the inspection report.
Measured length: 28.4 mm
